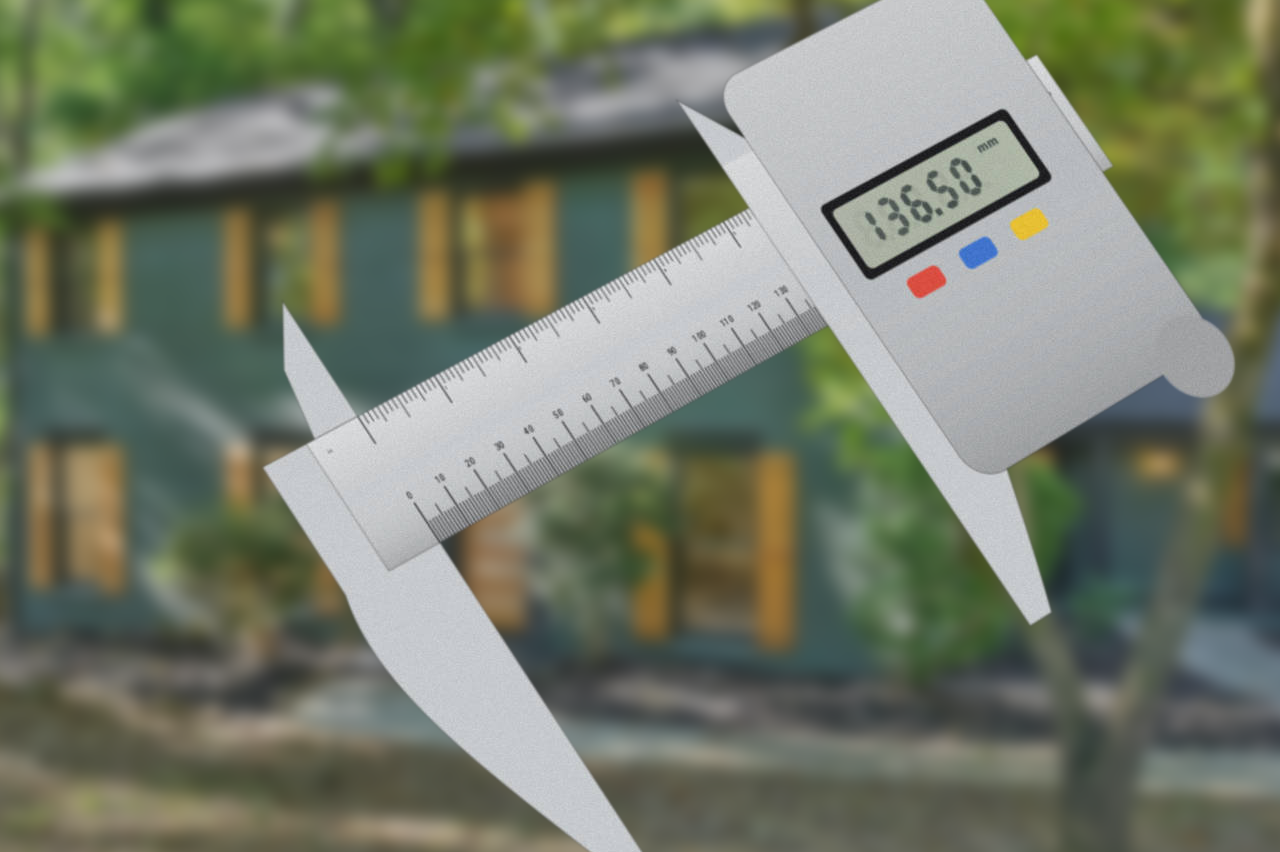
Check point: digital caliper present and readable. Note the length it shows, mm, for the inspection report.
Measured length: 136.50 mm
